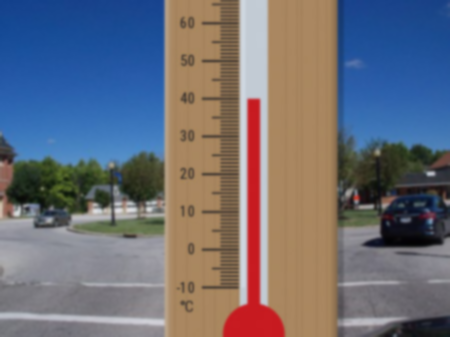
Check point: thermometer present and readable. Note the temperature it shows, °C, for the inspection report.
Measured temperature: 40 °C
